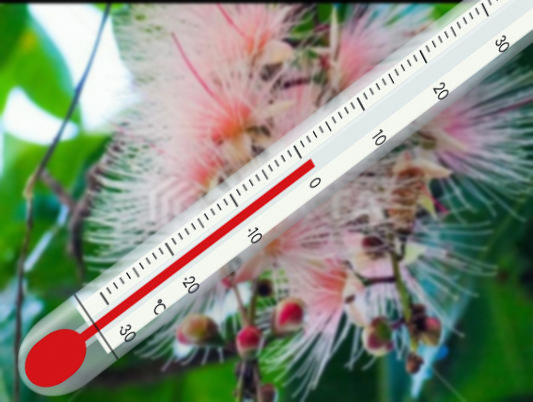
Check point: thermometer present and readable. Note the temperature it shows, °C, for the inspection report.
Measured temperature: 1 °C
